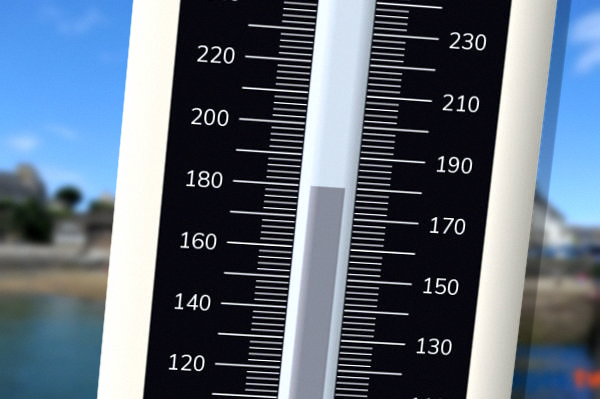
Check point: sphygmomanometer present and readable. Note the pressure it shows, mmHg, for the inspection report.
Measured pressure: 180 mmHg
